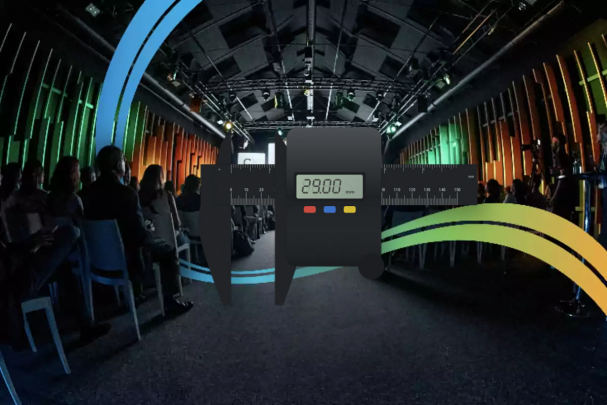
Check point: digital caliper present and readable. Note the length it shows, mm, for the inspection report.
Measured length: 29.00 mm
